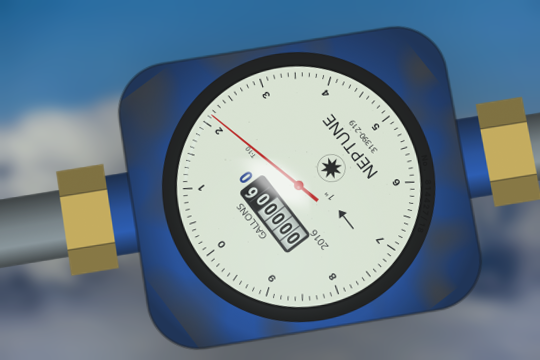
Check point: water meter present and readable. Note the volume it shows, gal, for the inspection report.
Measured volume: 62.1 gal
